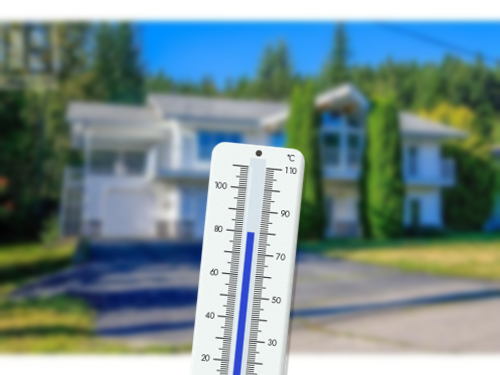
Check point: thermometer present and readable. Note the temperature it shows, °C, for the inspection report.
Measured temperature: 80 °C
